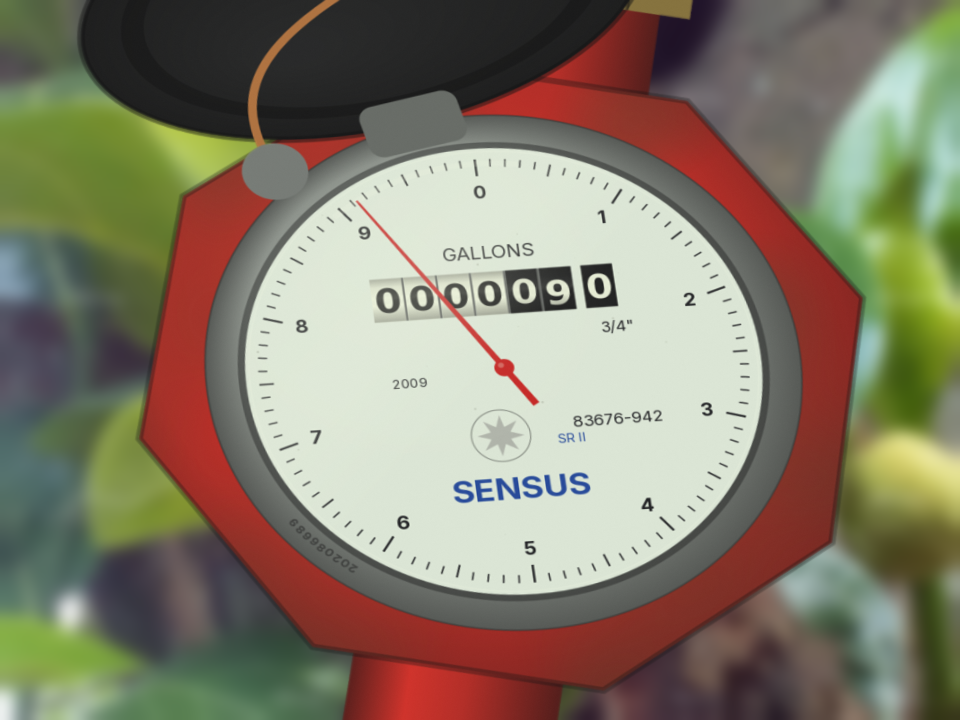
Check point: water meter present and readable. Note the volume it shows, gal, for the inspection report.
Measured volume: 89.1 gal
